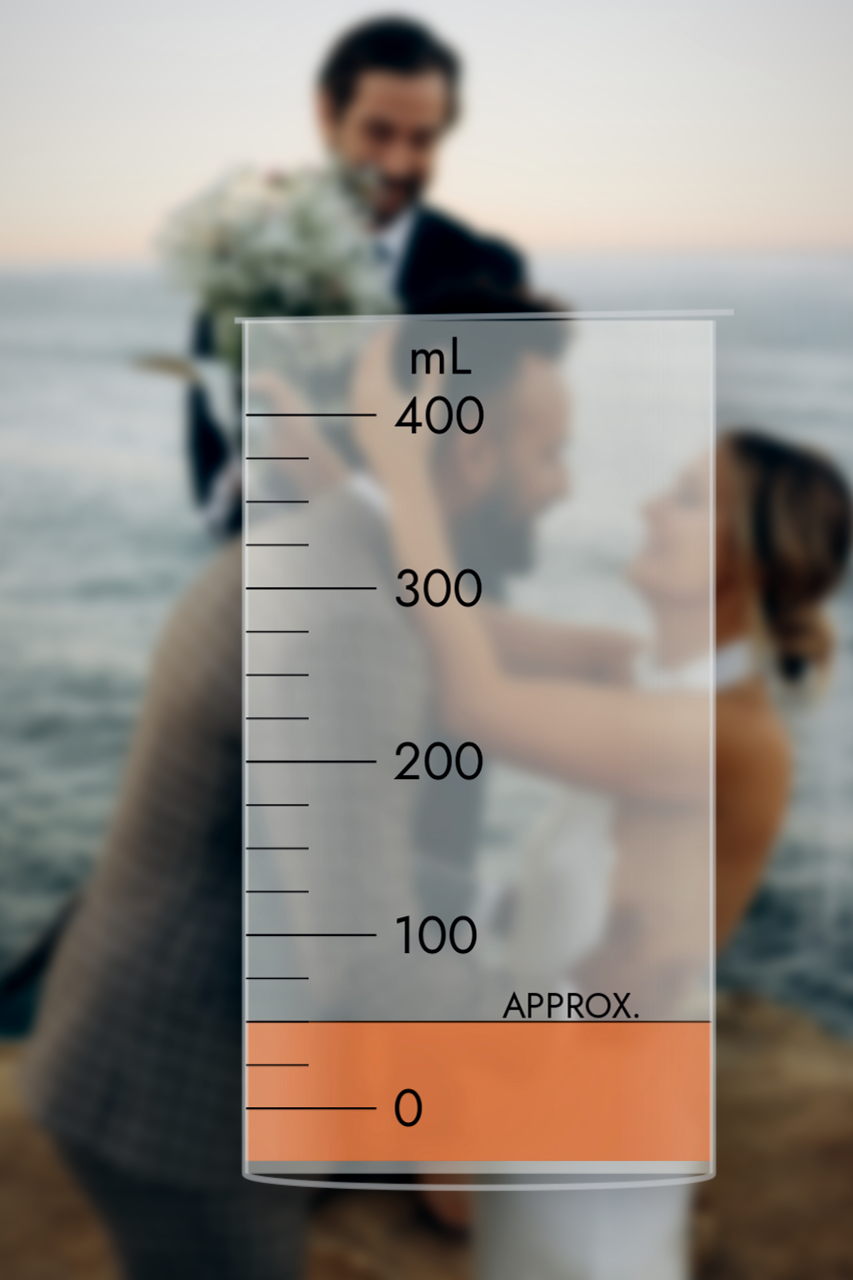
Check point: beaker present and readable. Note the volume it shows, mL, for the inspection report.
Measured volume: 50 mL
